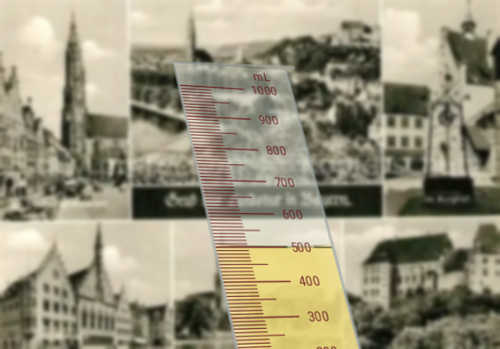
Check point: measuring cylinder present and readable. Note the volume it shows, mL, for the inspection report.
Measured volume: 500 mL
